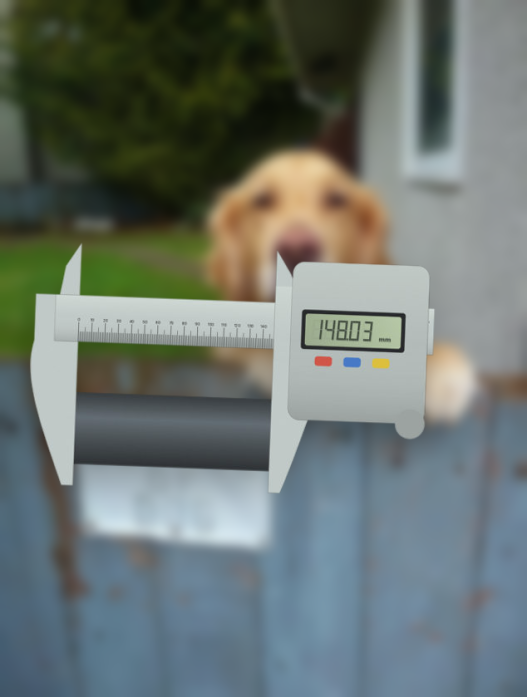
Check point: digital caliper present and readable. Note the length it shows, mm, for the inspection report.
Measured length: 148.03 mm
